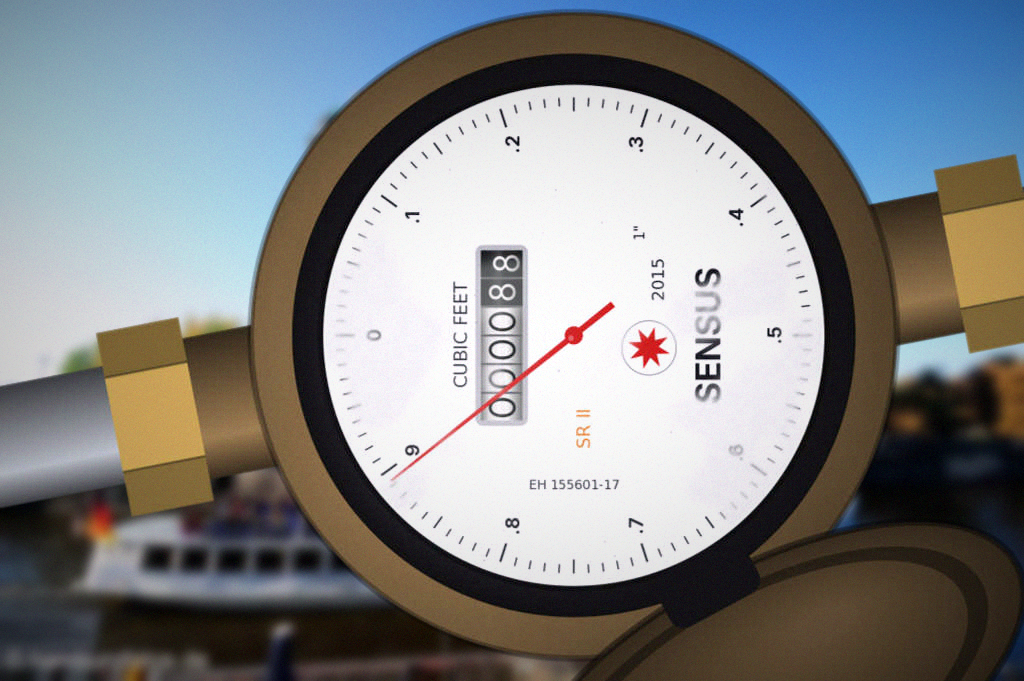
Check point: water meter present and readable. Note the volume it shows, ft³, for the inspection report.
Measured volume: 87.89 ft³
